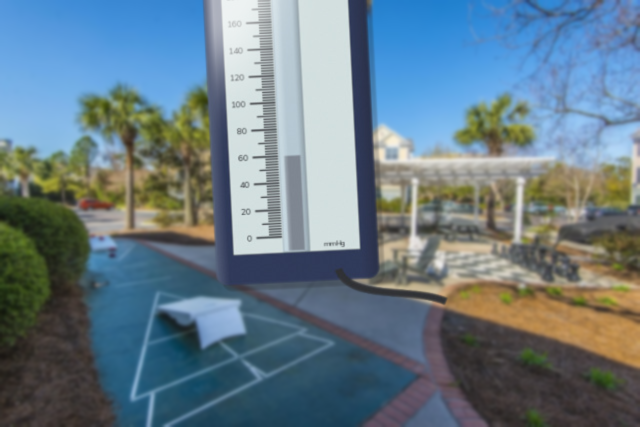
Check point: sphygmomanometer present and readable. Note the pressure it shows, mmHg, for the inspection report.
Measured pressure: 60 mmHg
